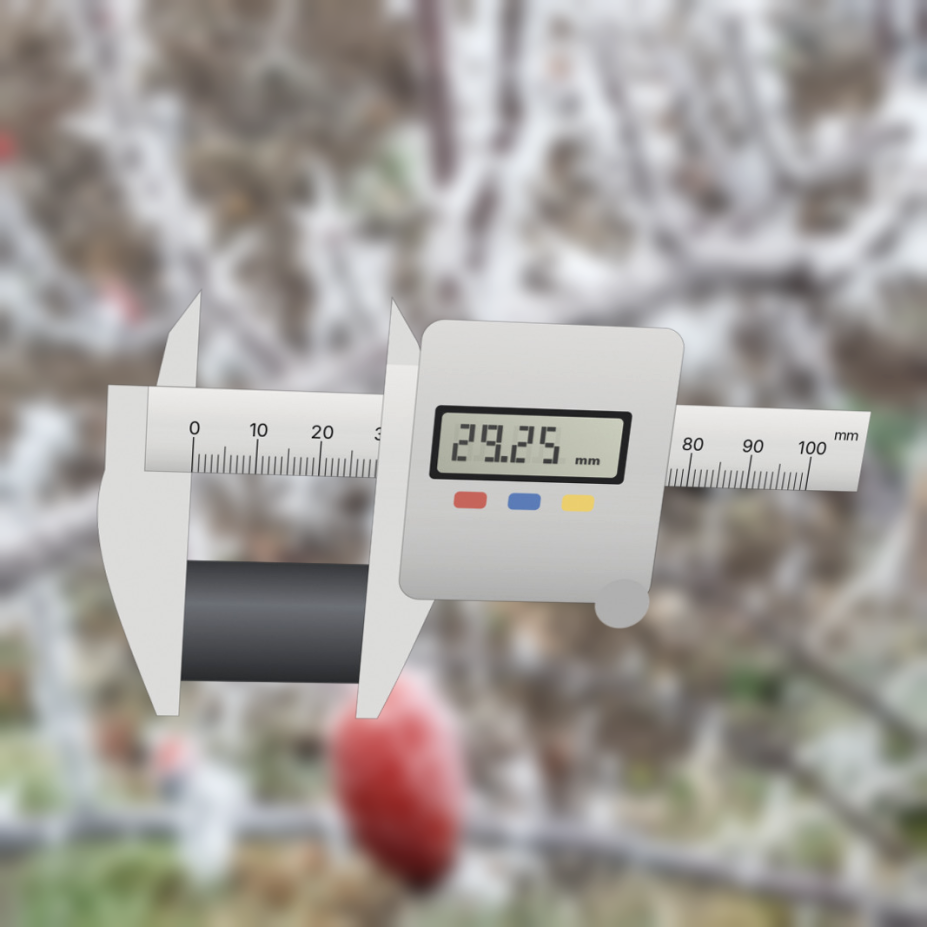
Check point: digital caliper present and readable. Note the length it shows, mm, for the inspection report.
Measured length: 29.25 mm
